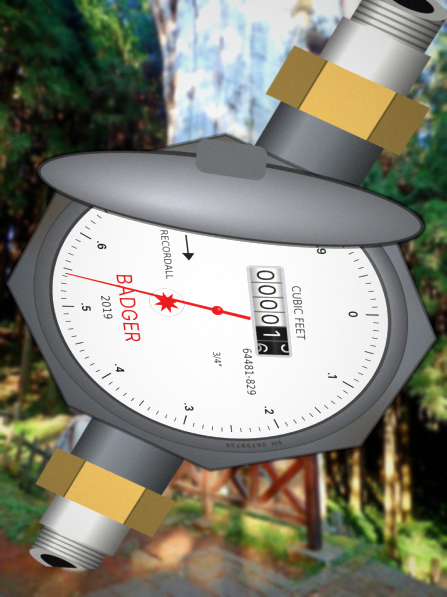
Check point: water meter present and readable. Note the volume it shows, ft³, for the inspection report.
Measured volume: 15.54 ft³
